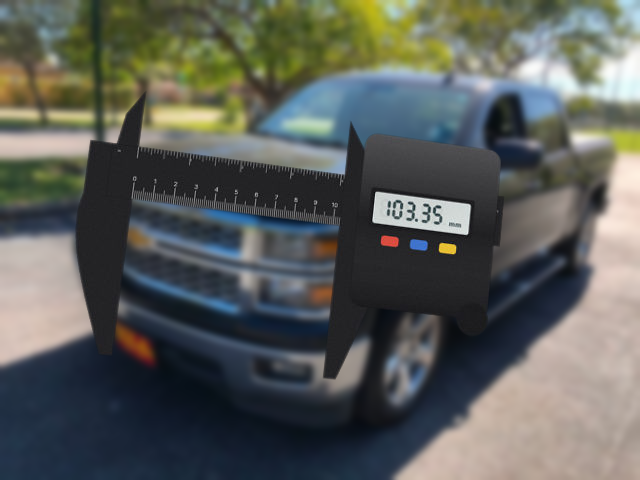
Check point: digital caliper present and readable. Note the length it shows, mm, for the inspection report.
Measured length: 103.35 mm
